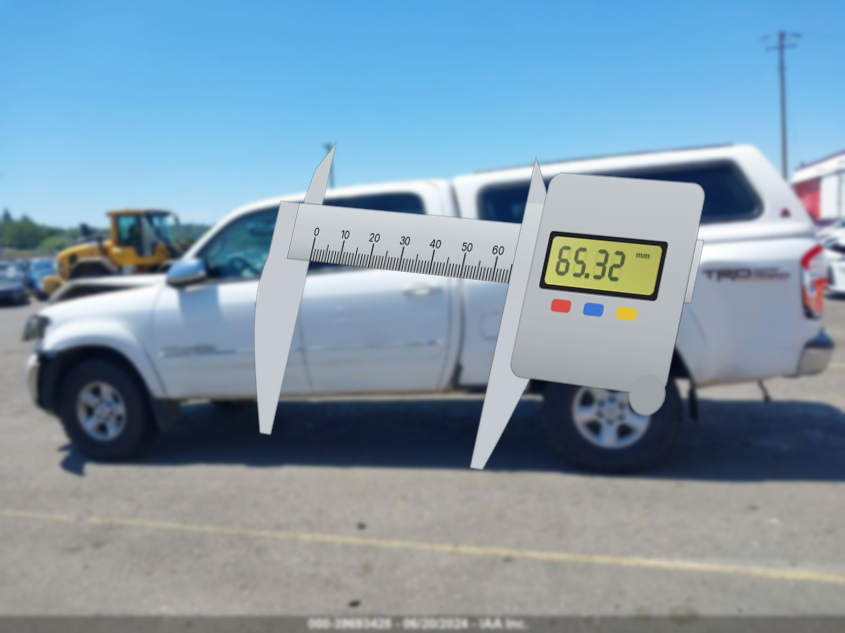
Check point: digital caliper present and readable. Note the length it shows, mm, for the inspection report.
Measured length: 65.32 mm
